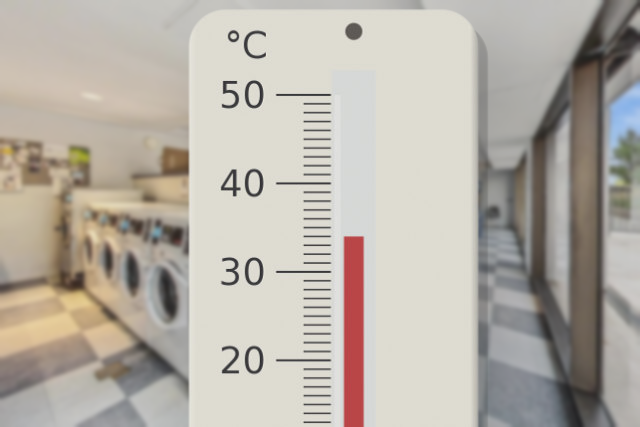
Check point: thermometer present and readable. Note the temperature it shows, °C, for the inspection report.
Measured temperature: 34 °C
